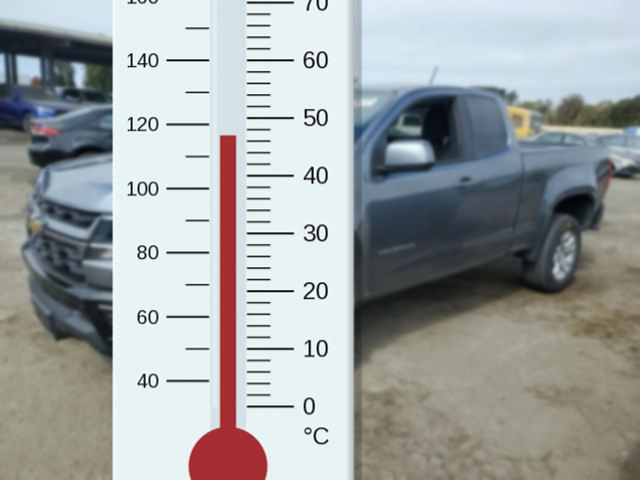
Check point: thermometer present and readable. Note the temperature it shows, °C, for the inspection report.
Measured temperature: 47 °C
